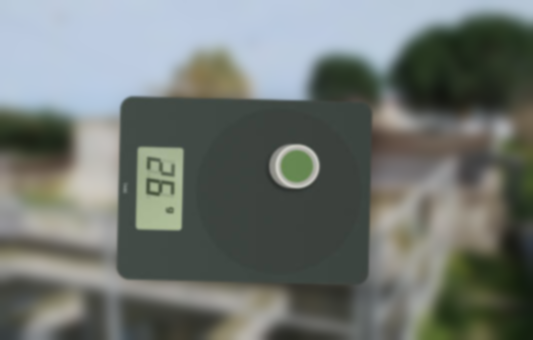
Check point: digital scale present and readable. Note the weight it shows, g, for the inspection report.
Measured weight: 26 g
